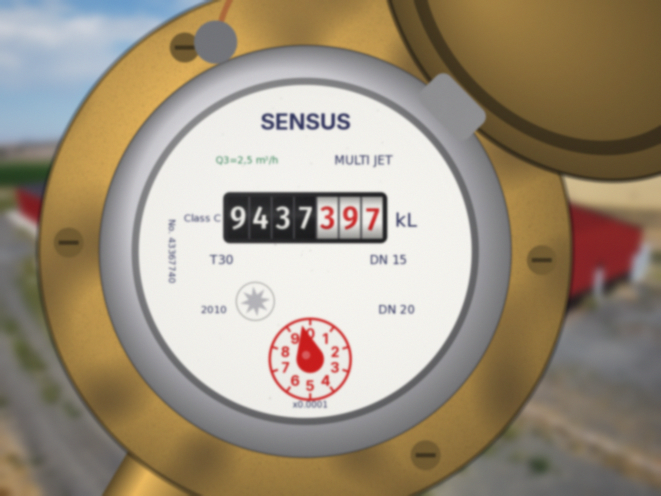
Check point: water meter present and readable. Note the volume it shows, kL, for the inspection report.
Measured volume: 9437.3969 kL
